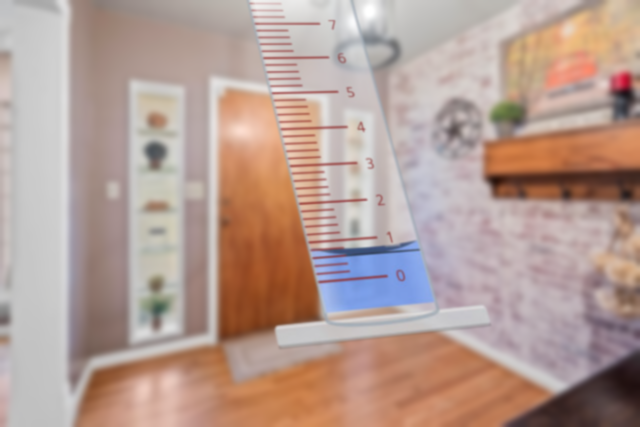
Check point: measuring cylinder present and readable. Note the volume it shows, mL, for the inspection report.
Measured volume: 0.6 mL
